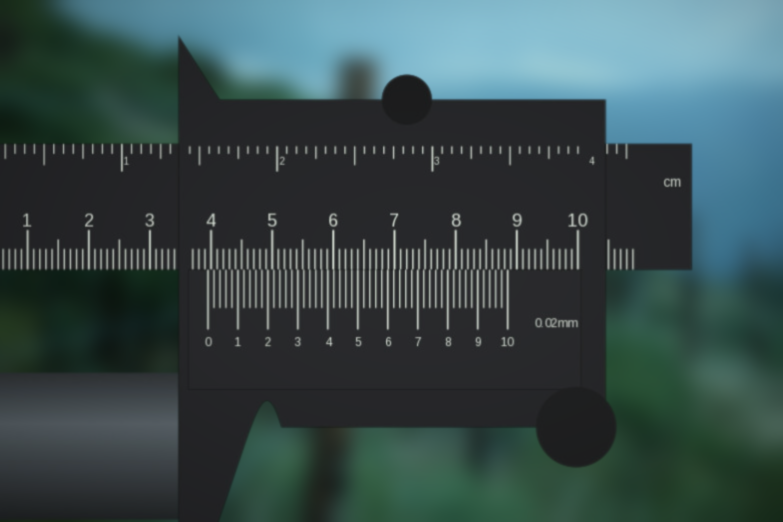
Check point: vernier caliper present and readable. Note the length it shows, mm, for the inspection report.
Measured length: 39.5 mm
